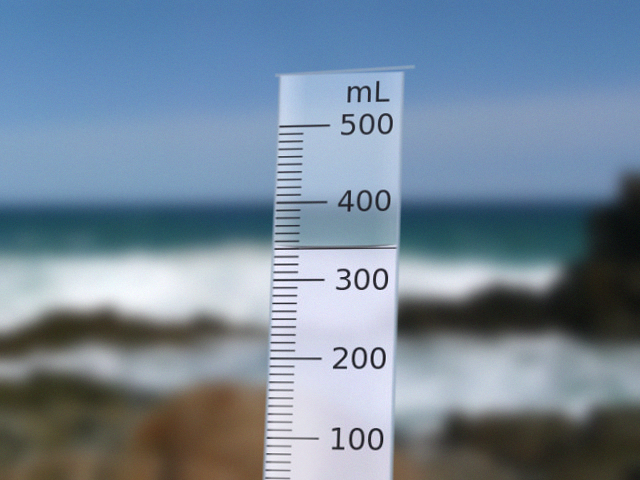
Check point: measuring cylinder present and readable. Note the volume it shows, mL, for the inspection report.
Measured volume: 340 mL
